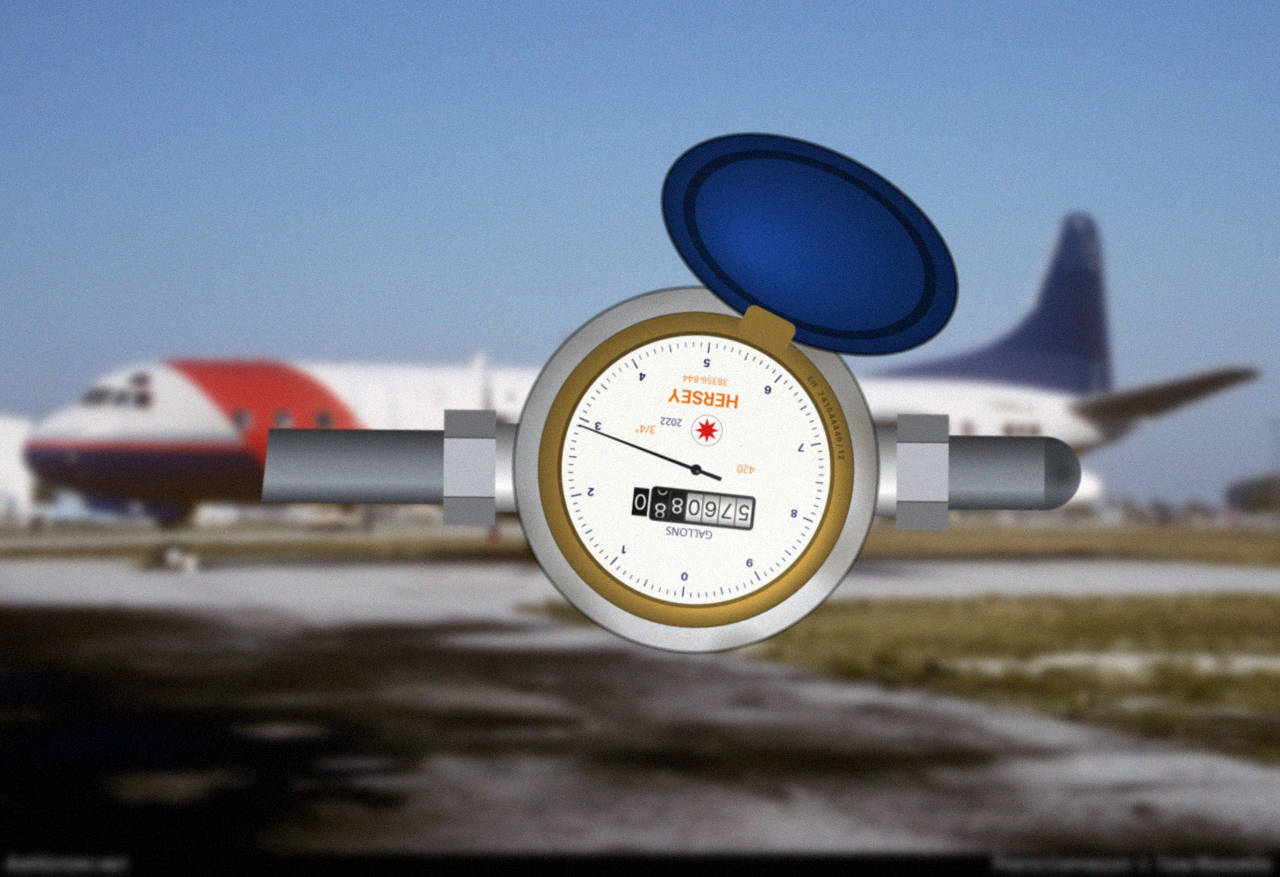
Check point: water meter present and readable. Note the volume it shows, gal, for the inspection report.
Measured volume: 5760882.9 gal
